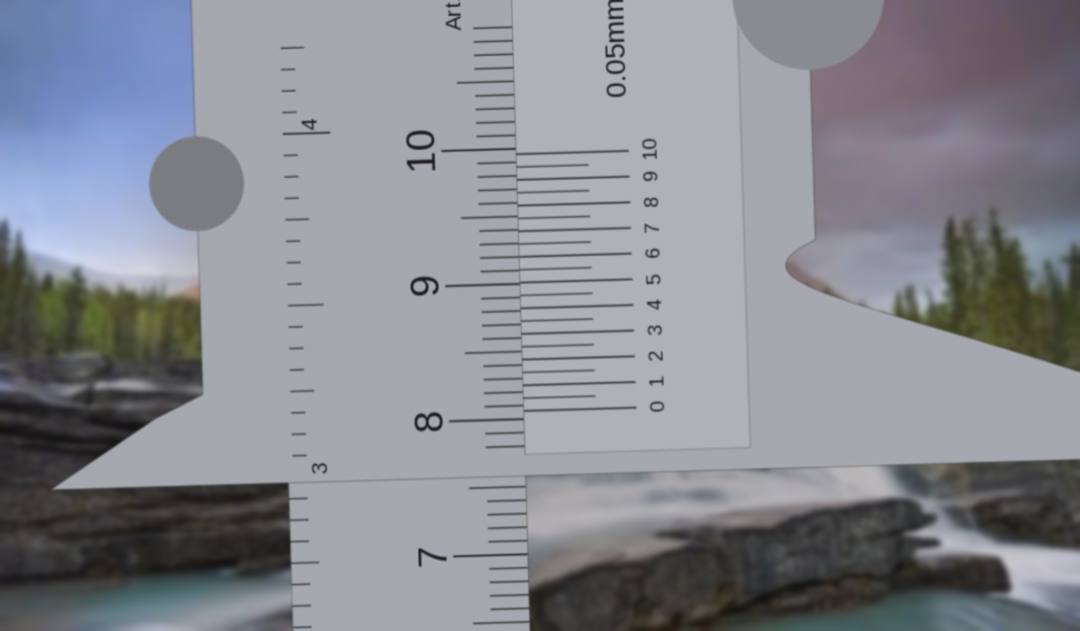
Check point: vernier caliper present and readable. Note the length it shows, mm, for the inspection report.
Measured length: 80.6 mm
